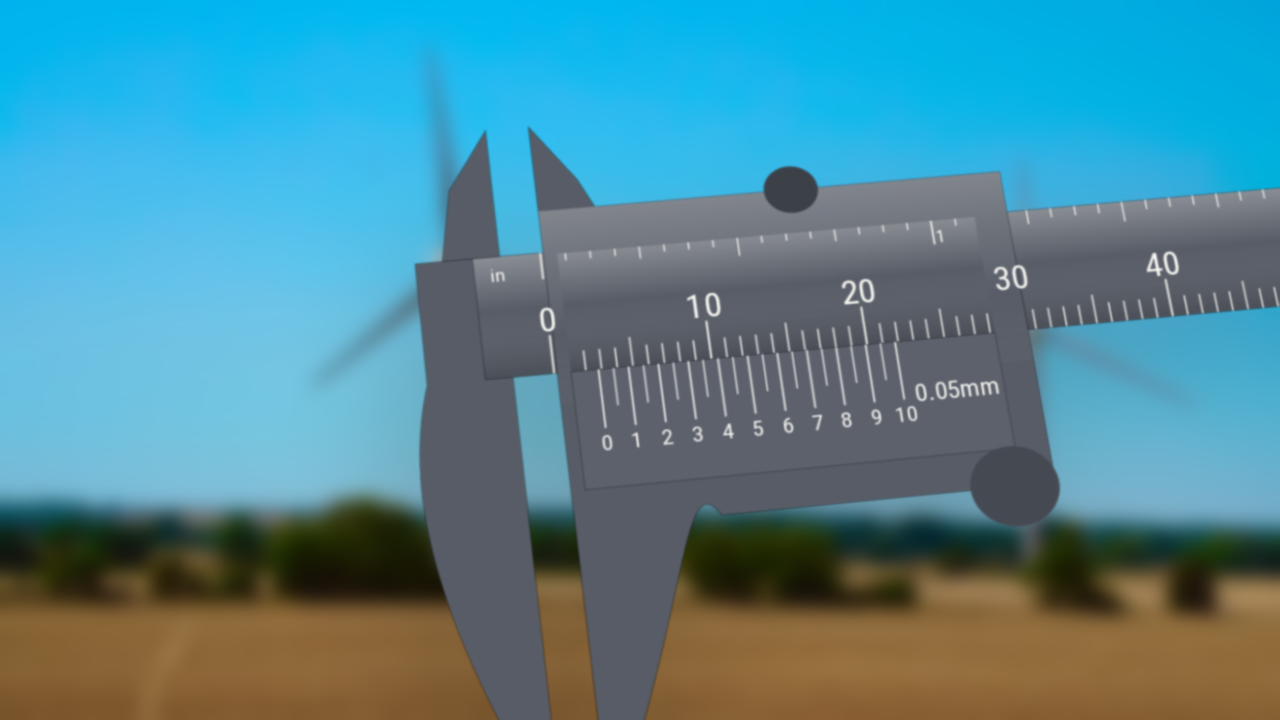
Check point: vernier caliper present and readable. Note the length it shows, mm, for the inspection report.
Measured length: 2.8 mm
